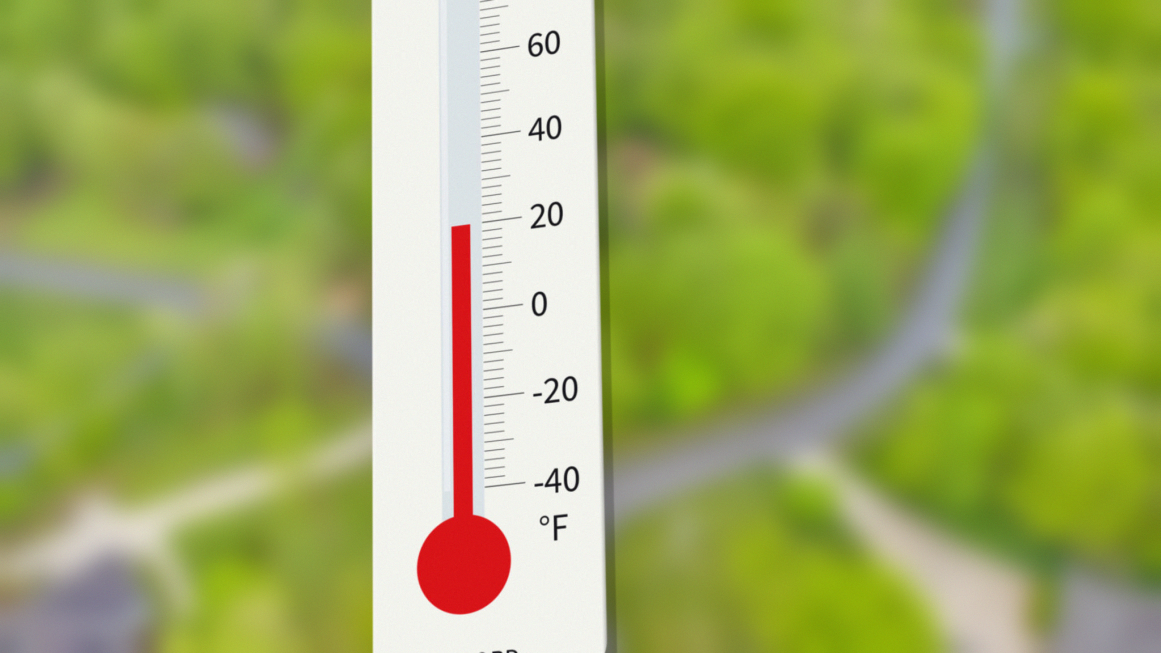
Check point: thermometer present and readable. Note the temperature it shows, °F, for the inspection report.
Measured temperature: 20 °F
